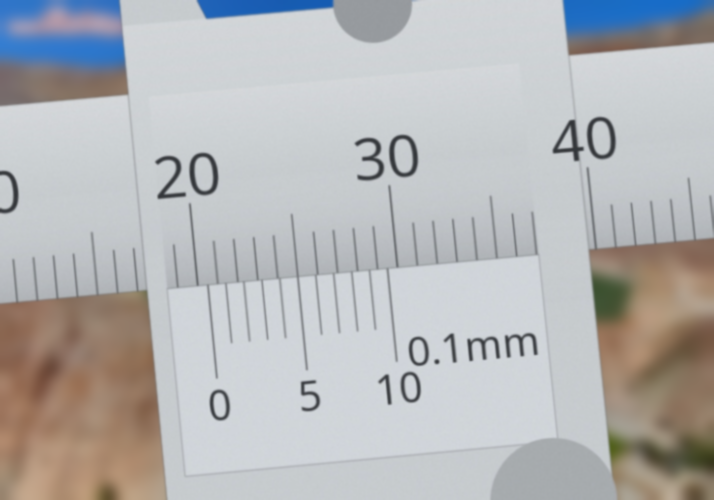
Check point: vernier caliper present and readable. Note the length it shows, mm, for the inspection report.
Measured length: 20.5 mm
